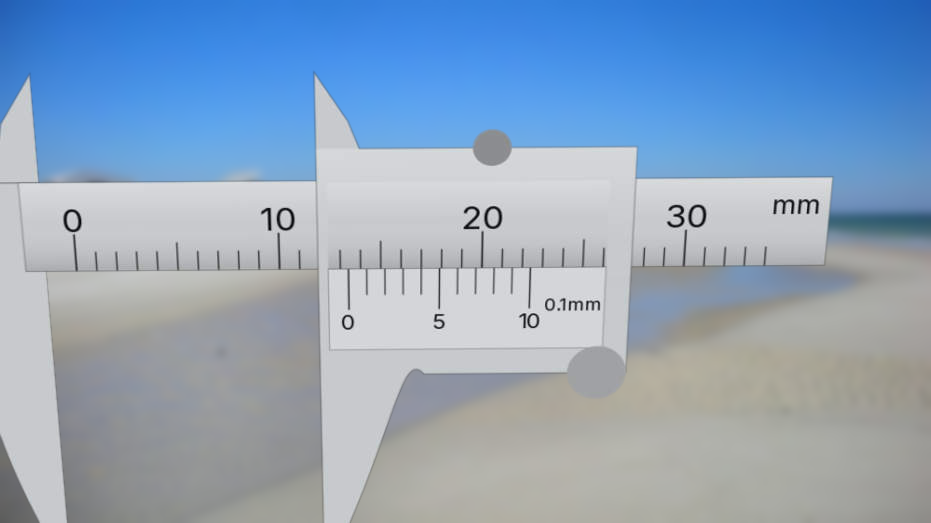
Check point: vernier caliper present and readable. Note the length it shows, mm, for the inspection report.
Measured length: 13.4 mm
